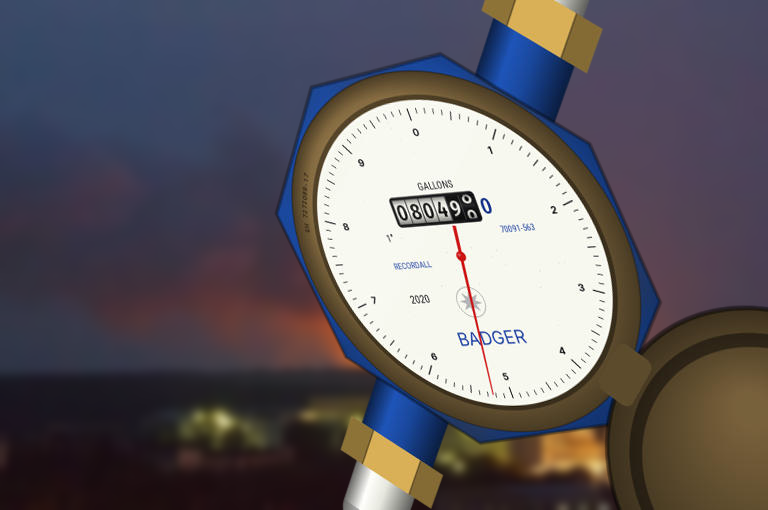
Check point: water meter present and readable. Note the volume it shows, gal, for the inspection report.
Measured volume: 804985.2 gal
